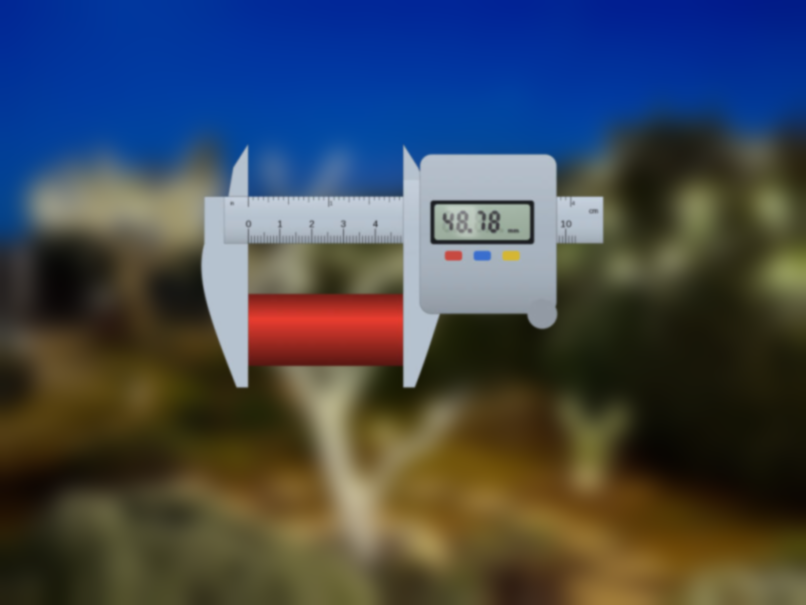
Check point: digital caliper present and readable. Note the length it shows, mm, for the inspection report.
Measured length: 48.78 mm
